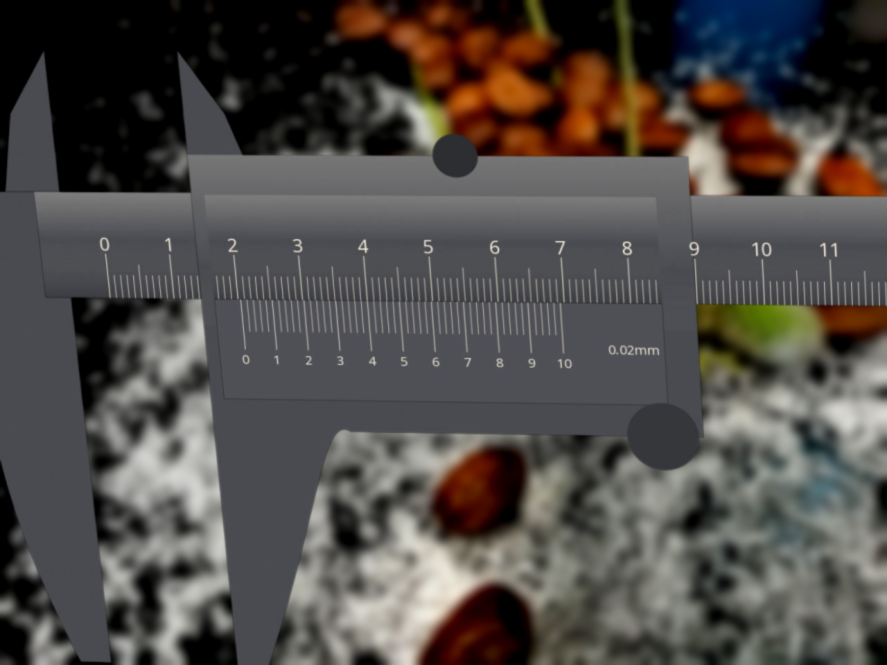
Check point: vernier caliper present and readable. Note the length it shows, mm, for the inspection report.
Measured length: 20.4 mm
